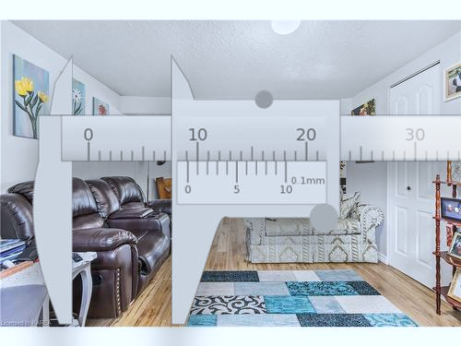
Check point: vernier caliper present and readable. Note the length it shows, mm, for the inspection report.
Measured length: 9.1 mm
